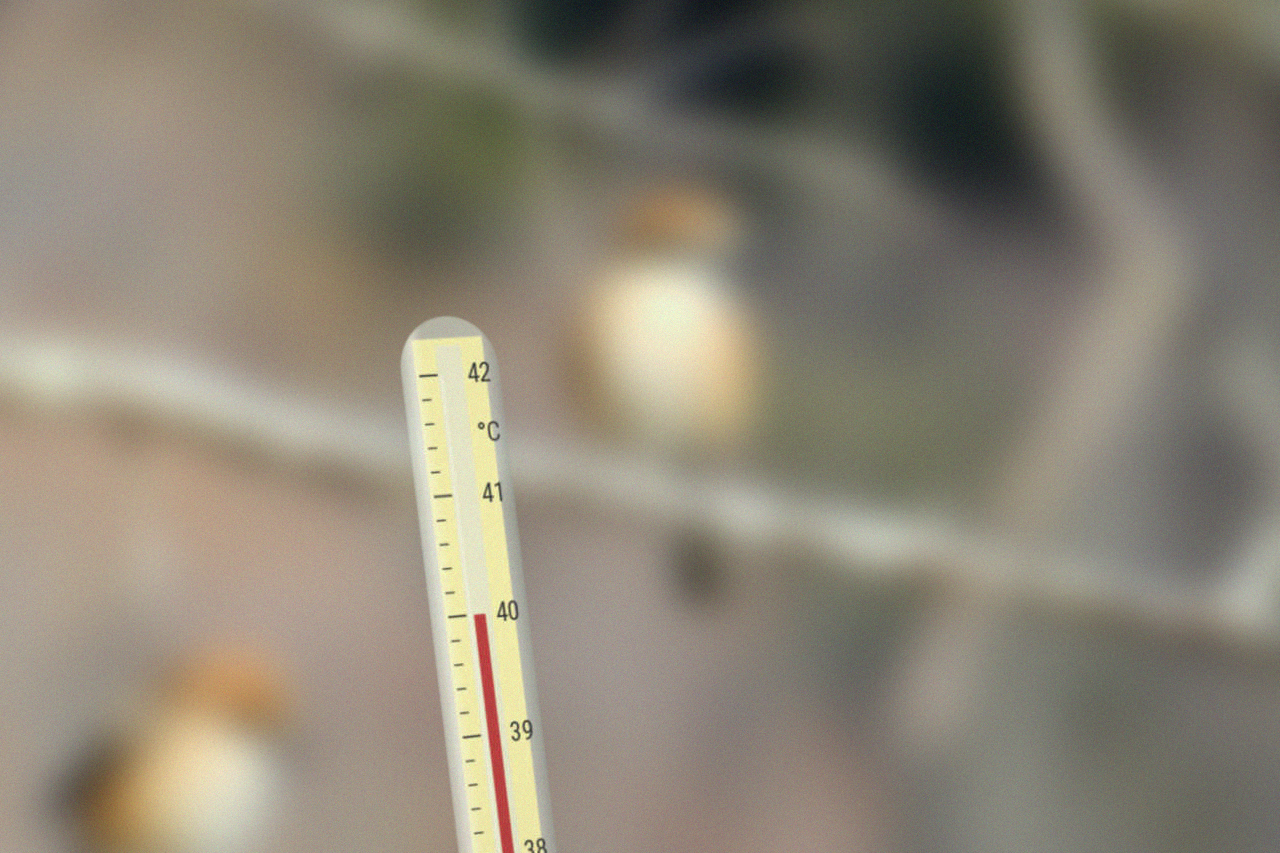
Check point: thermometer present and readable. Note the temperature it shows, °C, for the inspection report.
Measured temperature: 40 °C
